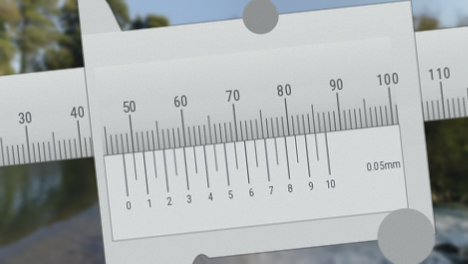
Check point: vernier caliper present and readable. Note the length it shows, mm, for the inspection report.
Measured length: 48.0 mm
